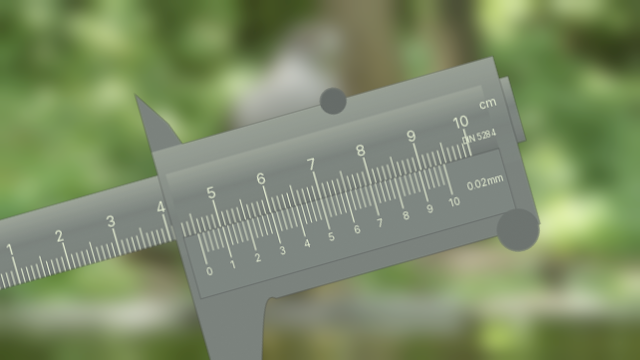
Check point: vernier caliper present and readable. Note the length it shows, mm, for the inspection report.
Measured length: 45.5 mm
